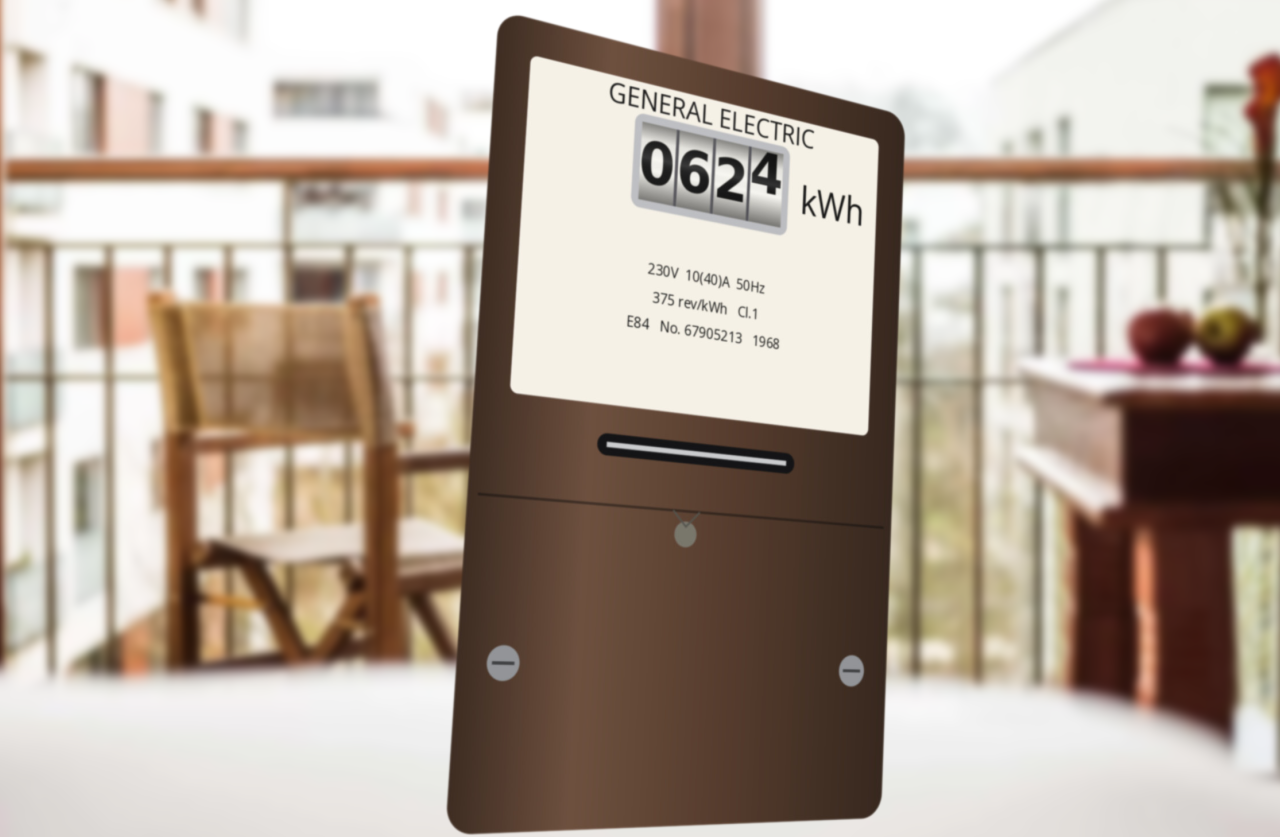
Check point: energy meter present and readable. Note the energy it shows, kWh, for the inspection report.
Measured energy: 624 kWh
